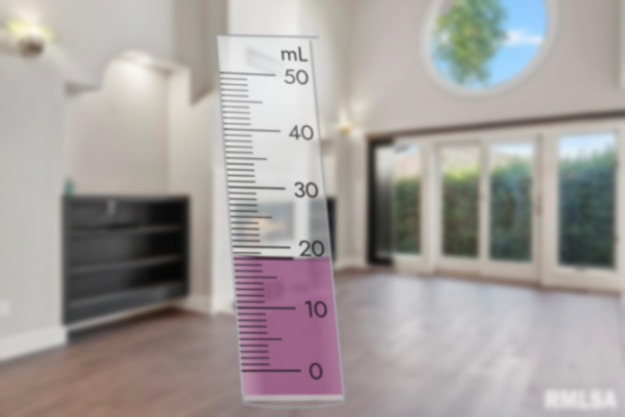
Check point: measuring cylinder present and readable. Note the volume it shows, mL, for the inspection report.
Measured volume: 18 mL
